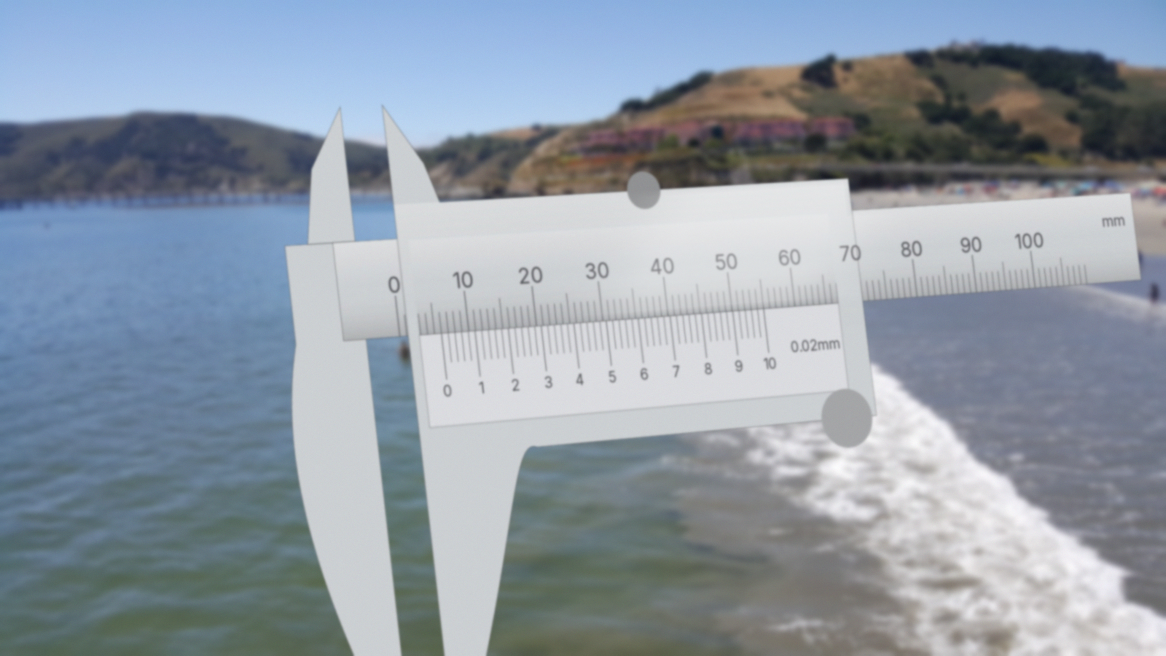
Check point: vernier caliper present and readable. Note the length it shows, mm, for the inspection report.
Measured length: 6.0 mm
